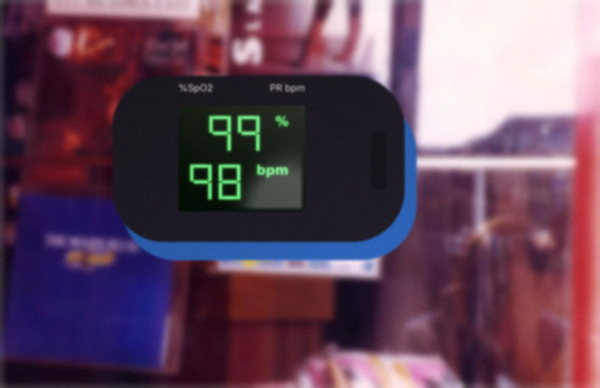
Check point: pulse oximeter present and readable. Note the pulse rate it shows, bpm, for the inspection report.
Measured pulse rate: 98 bpm
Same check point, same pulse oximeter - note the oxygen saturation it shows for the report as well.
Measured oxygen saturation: 99 %
